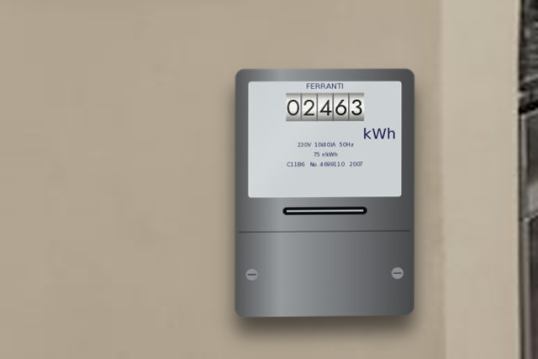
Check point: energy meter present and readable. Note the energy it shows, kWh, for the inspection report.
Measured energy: 2463 kWh
